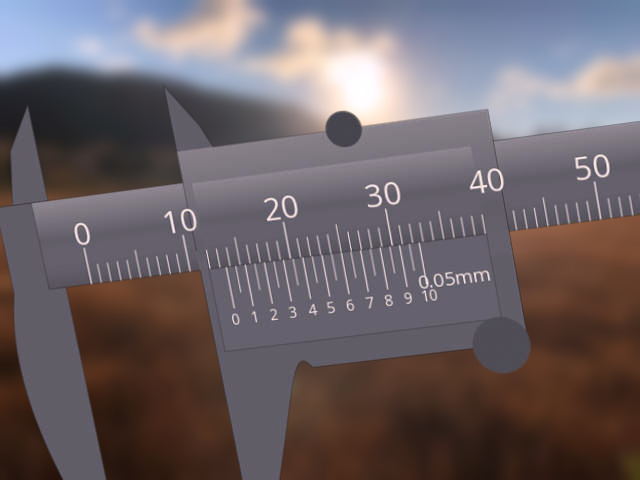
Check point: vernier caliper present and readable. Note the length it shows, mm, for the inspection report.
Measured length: 13.6 mm
